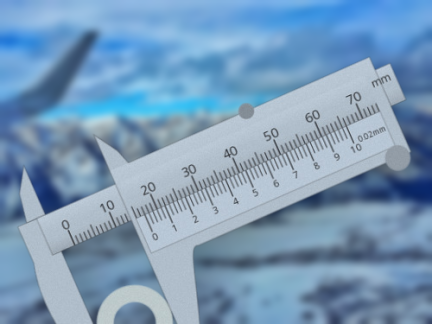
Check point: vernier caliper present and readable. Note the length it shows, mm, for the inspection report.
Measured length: 17.0 mm
